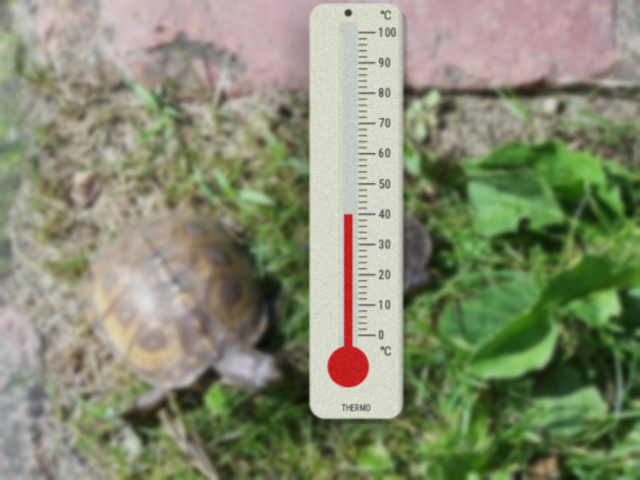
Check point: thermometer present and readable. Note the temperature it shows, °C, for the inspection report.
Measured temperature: 40 °C
